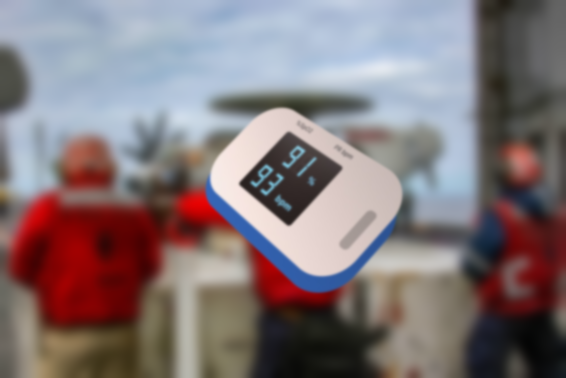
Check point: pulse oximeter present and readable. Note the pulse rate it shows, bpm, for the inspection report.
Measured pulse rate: 93 bpm
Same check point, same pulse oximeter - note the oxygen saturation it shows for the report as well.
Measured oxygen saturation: 91 %
